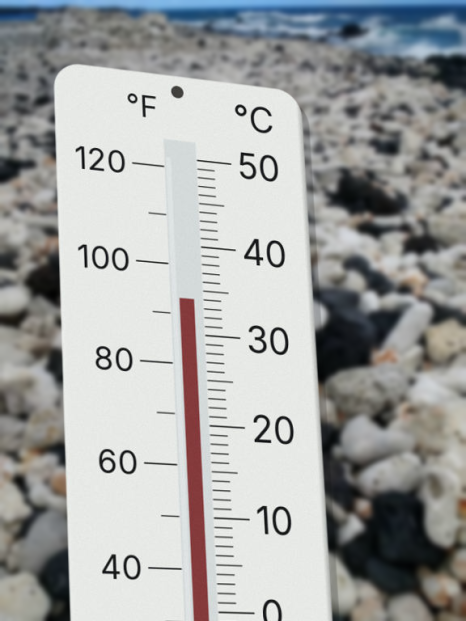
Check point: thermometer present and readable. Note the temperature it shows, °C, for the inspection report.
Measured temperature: 34 °C
